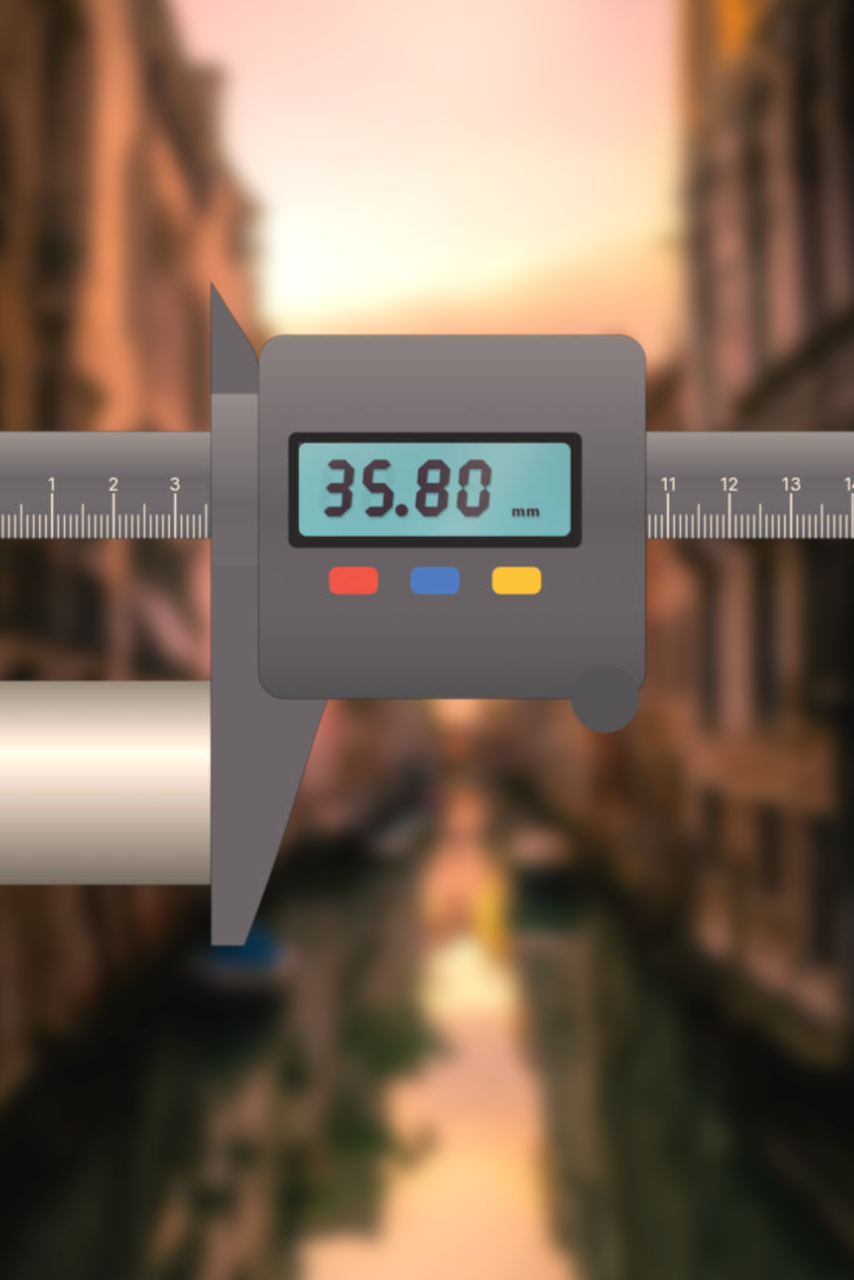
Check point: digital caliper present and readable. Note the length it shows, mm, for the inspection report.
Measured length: 35.80 mm
